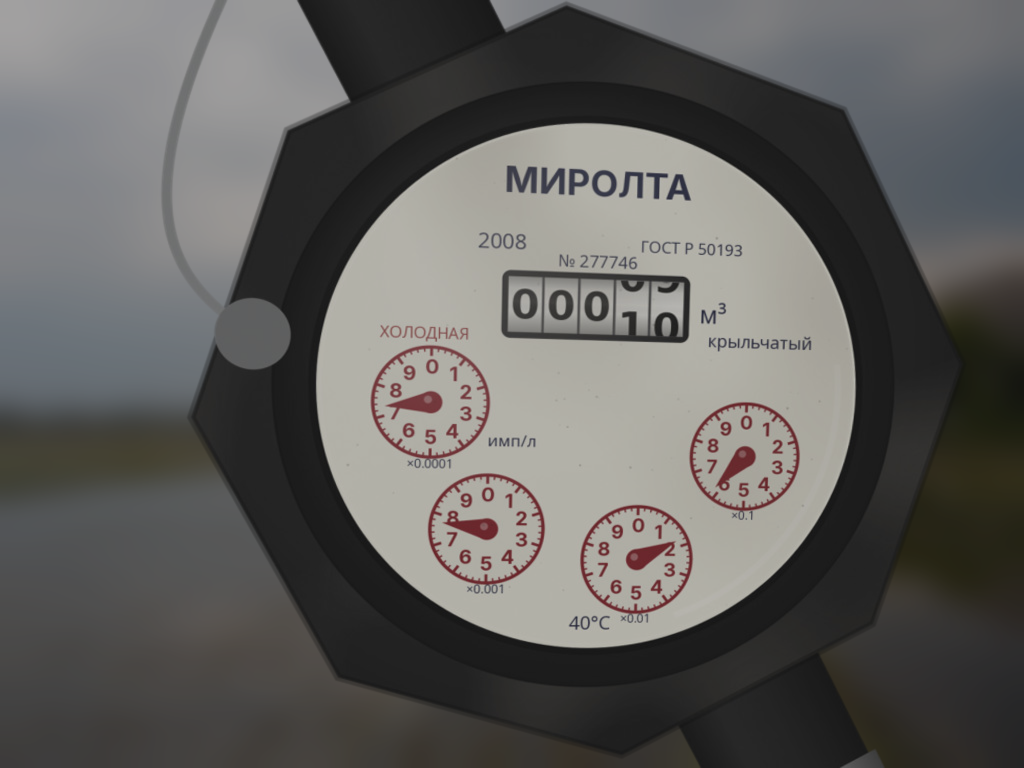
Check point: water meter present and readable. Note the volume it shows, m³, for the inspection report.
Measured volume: 9.6177 m³
